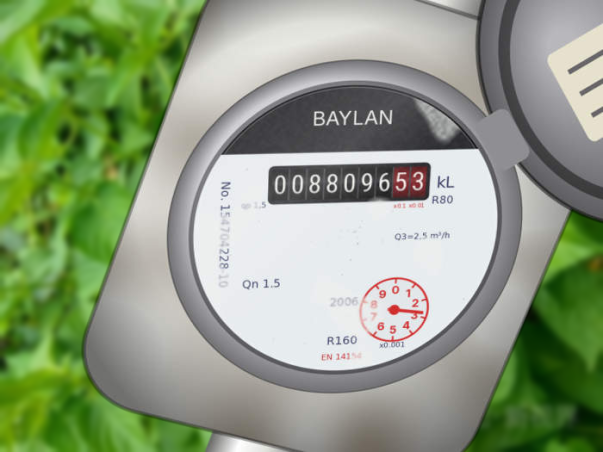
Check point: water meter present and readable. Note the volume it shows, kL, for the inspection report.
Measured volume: 88096.532 kL
